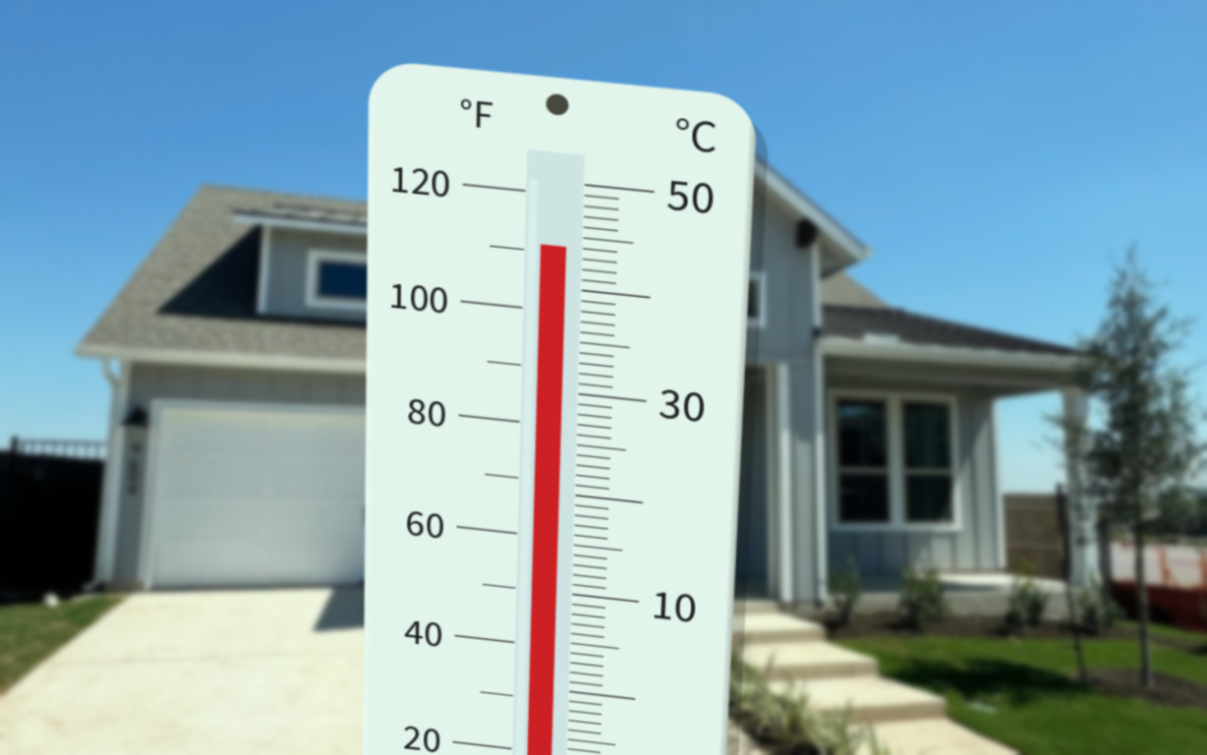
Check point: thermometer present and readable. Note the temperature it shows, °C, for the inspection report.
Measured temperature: 44 °C
